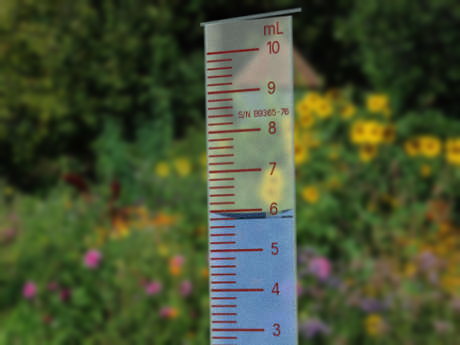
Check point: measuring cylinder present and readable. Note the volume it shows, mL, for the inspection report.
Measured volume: 5.8 mL
